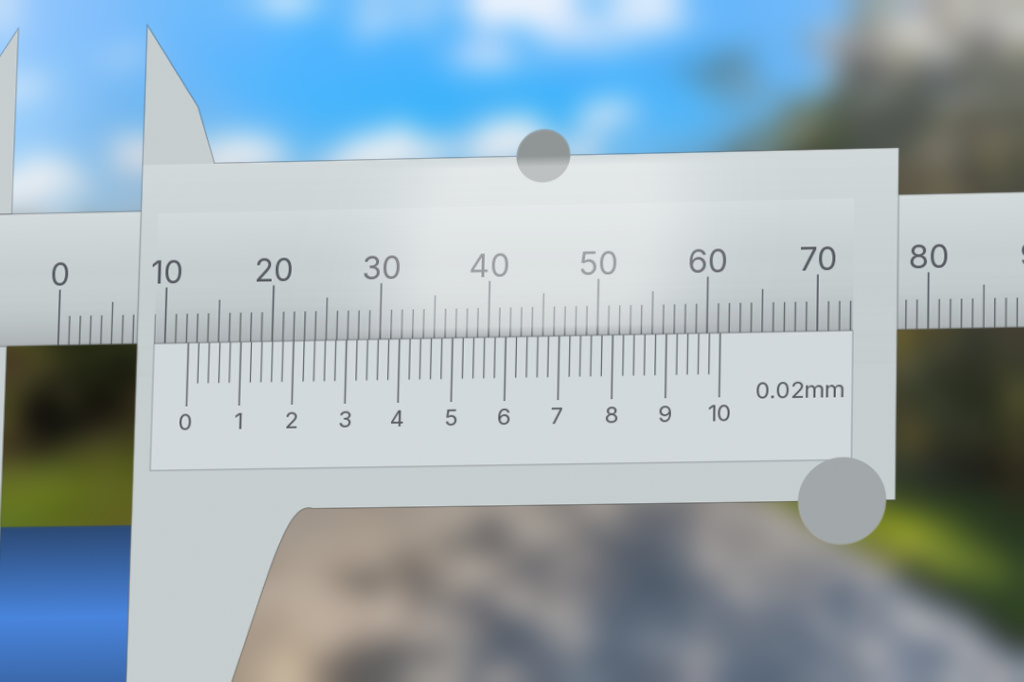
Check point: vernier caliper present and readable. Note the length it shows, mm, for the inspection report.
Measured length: 12.2 mm
